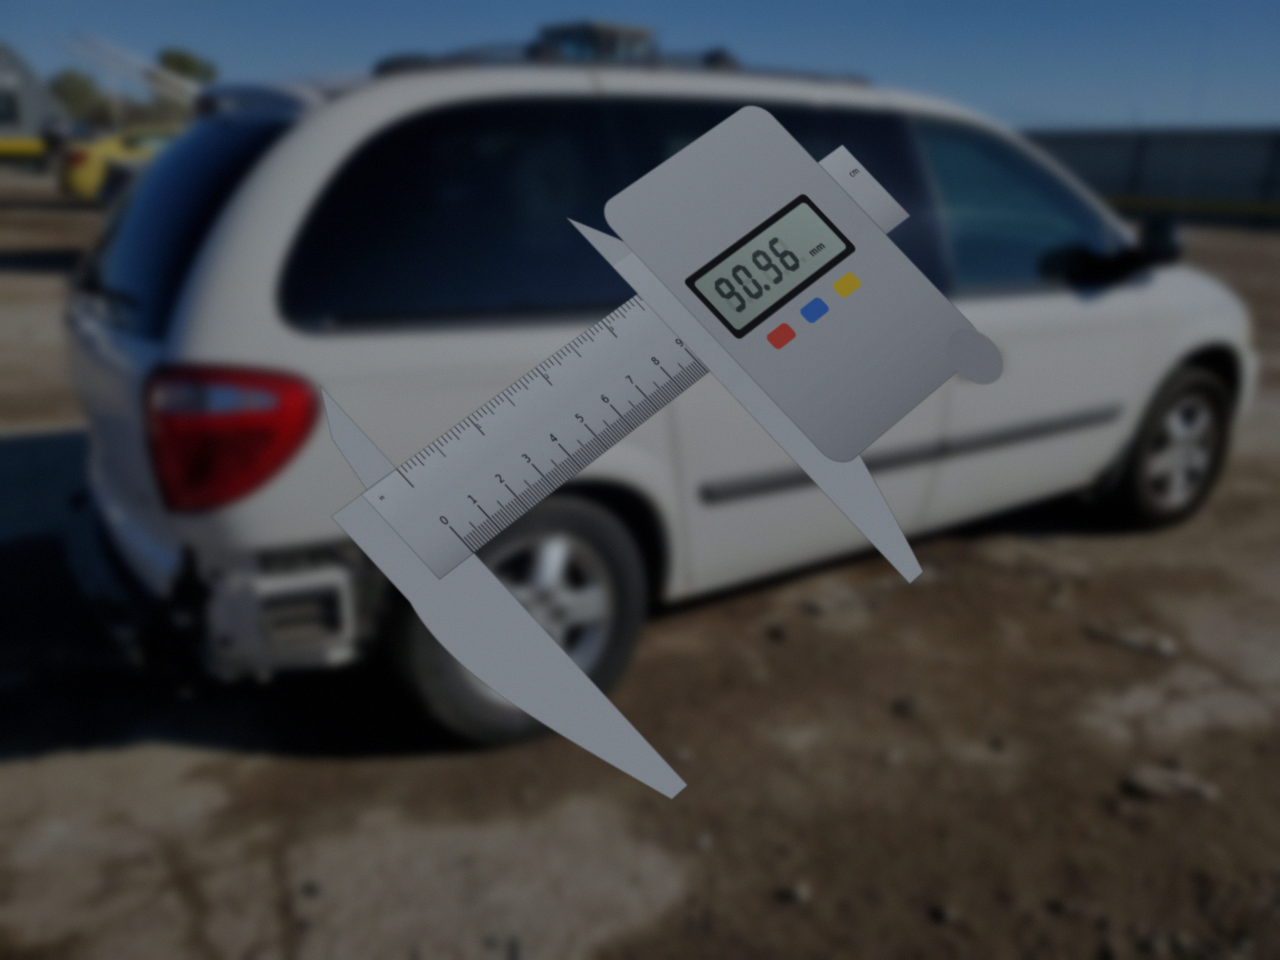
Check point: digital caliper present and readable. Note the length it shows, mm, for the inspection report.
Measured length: 90.96 mm
